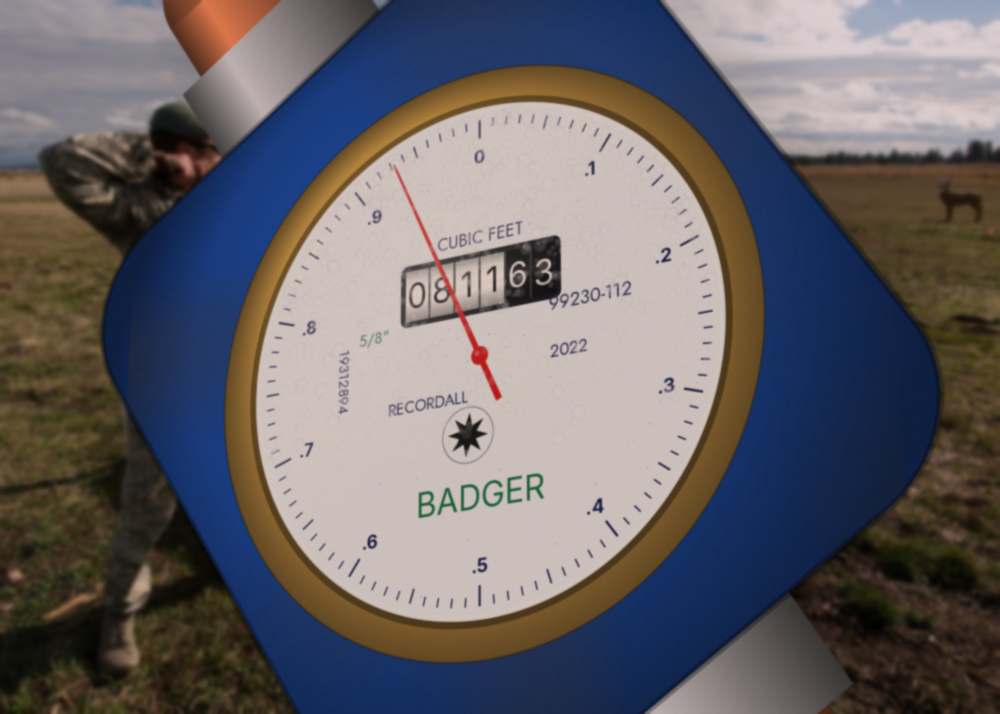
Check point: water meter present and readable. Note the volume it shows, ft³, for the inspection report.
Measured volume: 81162.93 ft³
